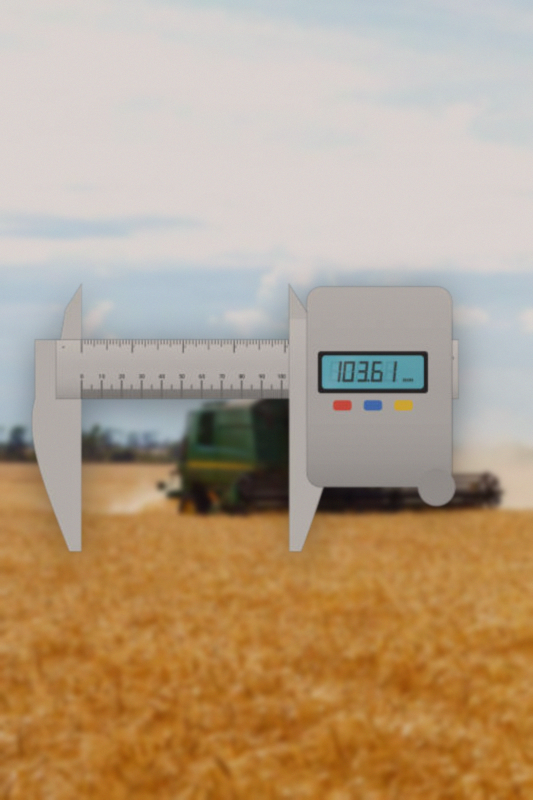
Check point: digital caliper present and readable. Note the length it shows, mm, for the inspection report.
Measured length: 103.61 mm
